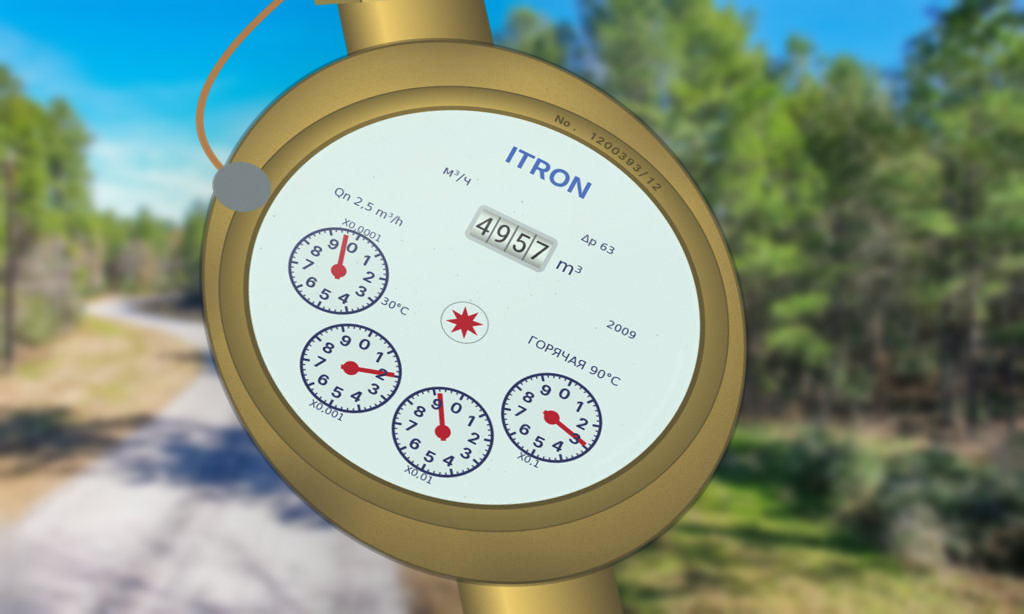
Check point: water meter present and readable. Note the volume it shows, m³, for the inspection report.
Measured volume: 4957.2919 m³
